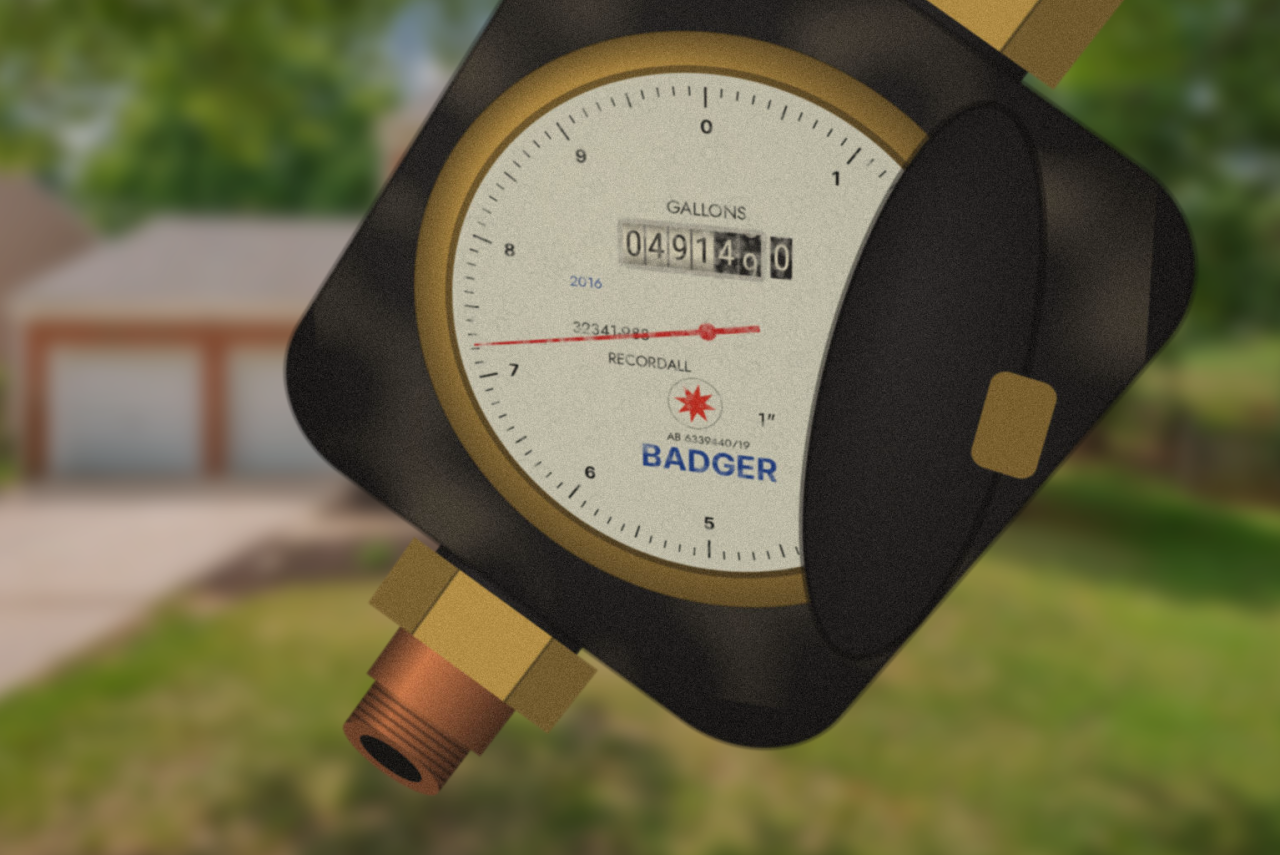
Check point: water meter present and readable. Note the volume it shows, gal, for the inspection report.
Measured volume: 491487.2 gal
